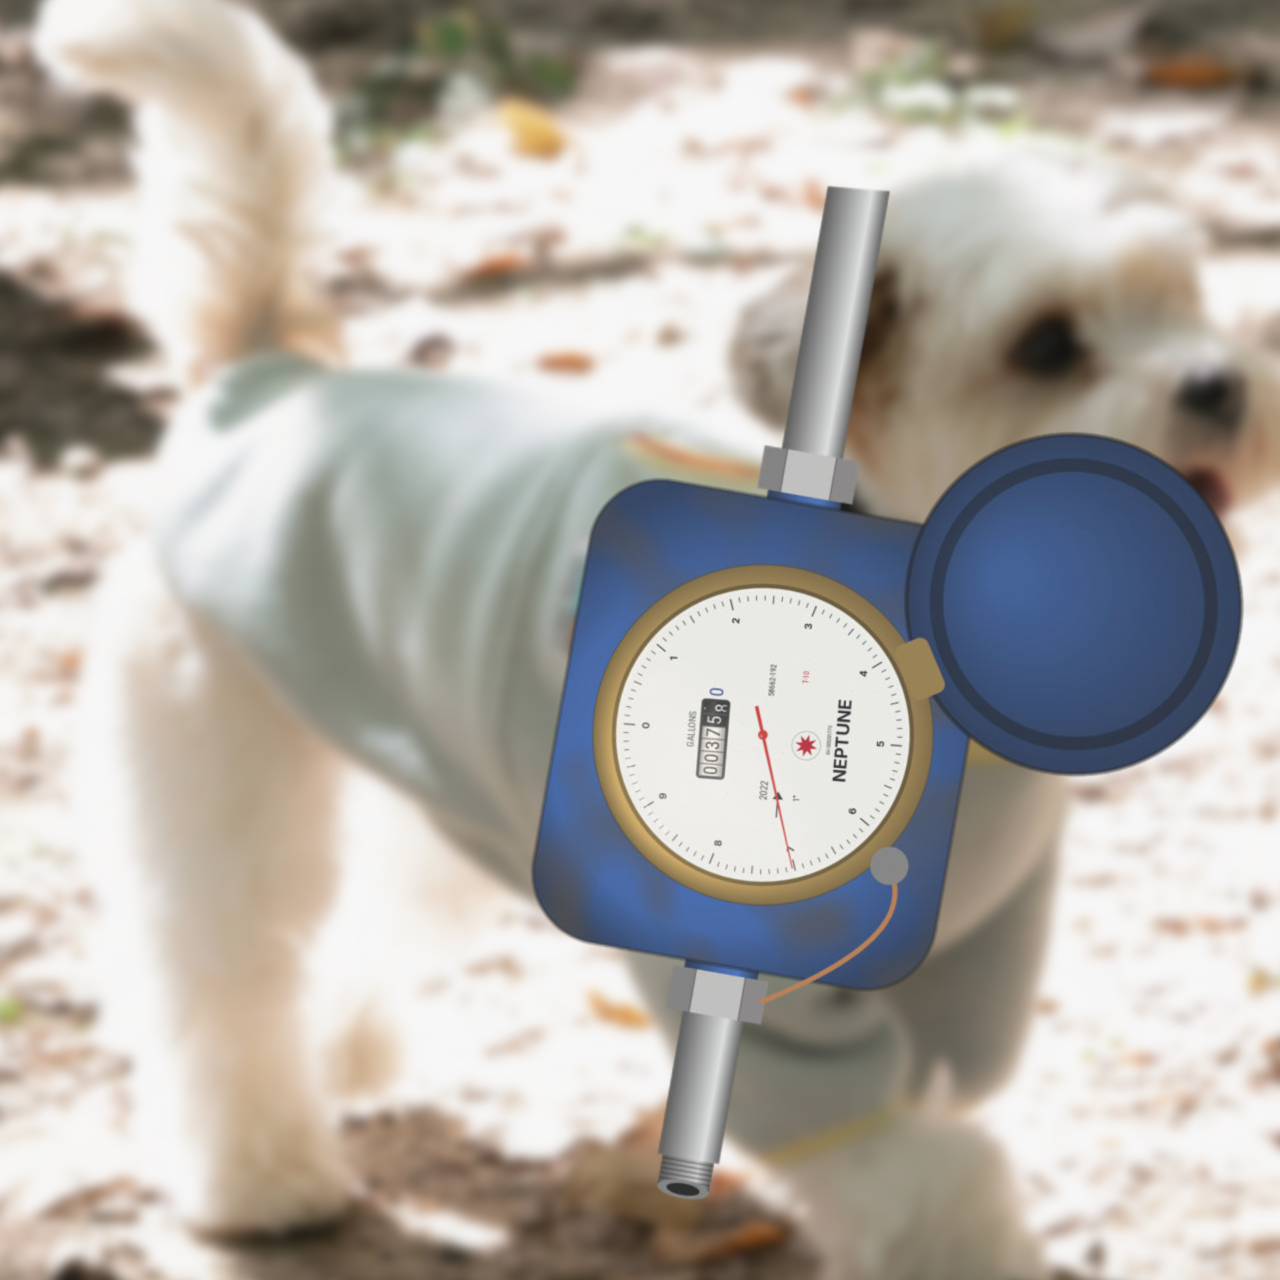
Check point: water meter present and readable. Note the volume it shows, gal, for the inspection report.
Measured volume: 37577.0 gal
